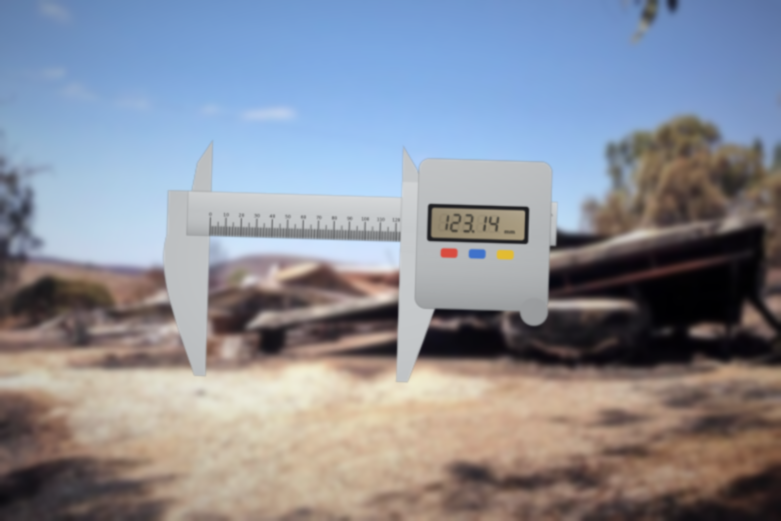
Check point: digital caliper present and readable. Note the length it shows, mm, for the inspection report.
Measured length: 123.14 mm
